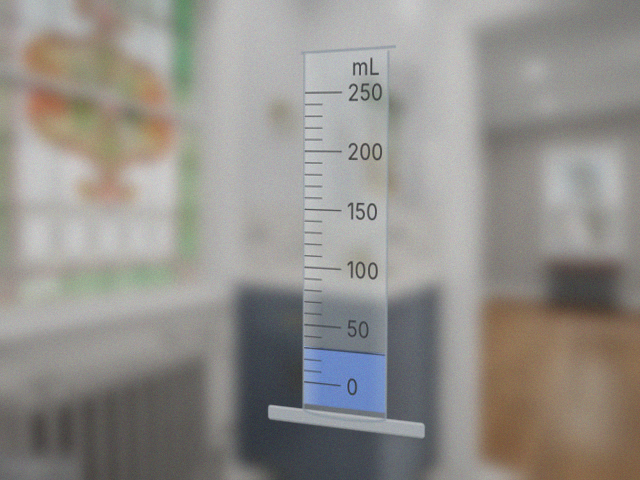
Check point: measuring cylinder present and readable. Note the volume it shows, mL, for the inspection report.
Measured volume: 30 mL
